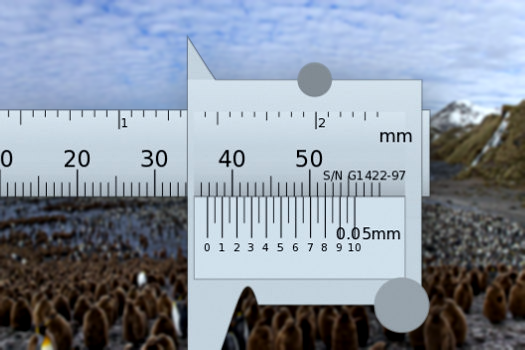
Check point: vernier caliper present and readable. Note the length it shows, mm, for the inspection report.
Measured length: 36.8 mm
